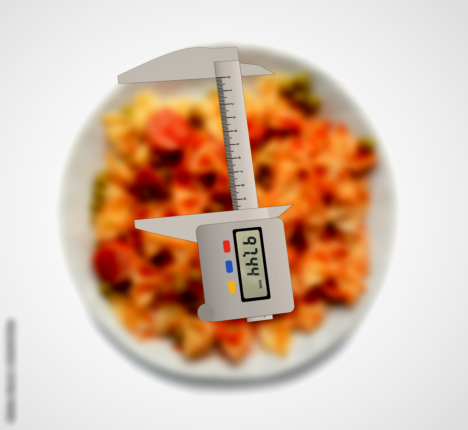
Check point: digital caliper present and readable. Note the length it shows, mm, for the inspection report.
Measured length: 97.44 mm
